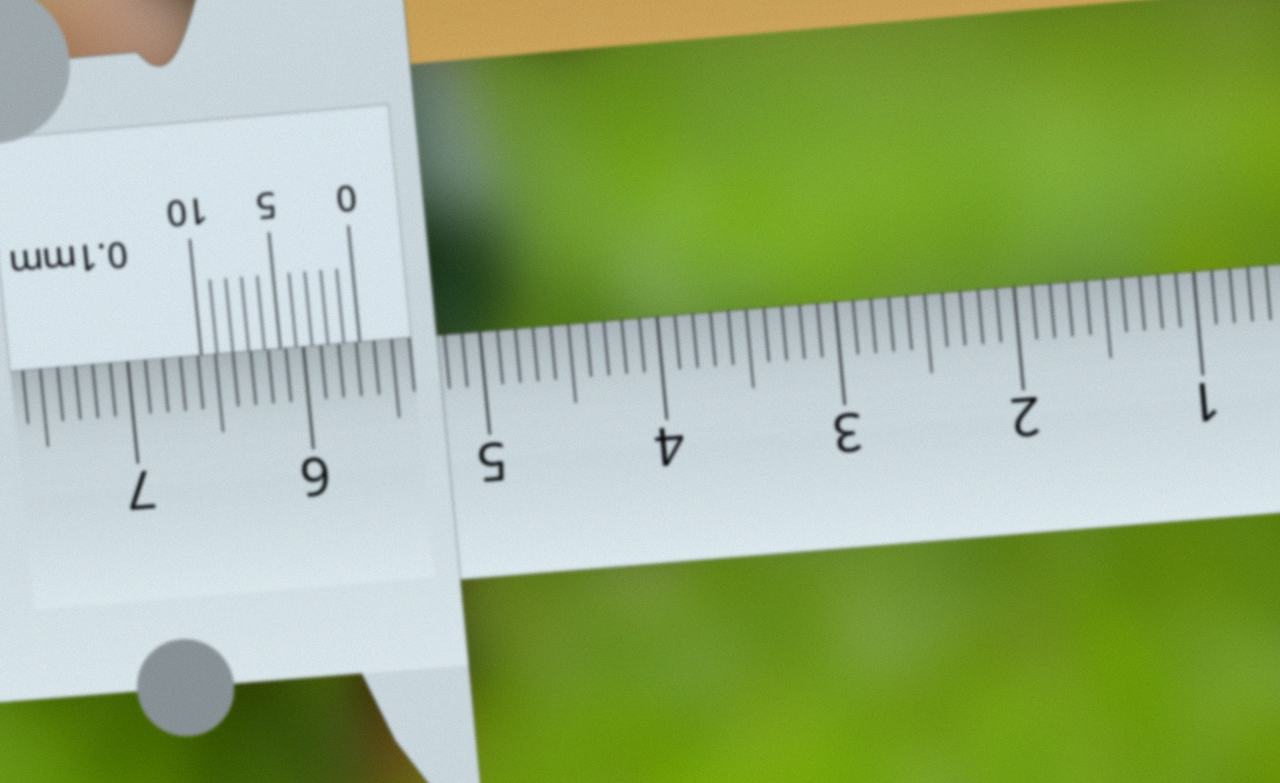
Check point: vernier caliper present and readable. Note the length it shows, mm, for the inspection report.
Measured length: 56.8 mm
